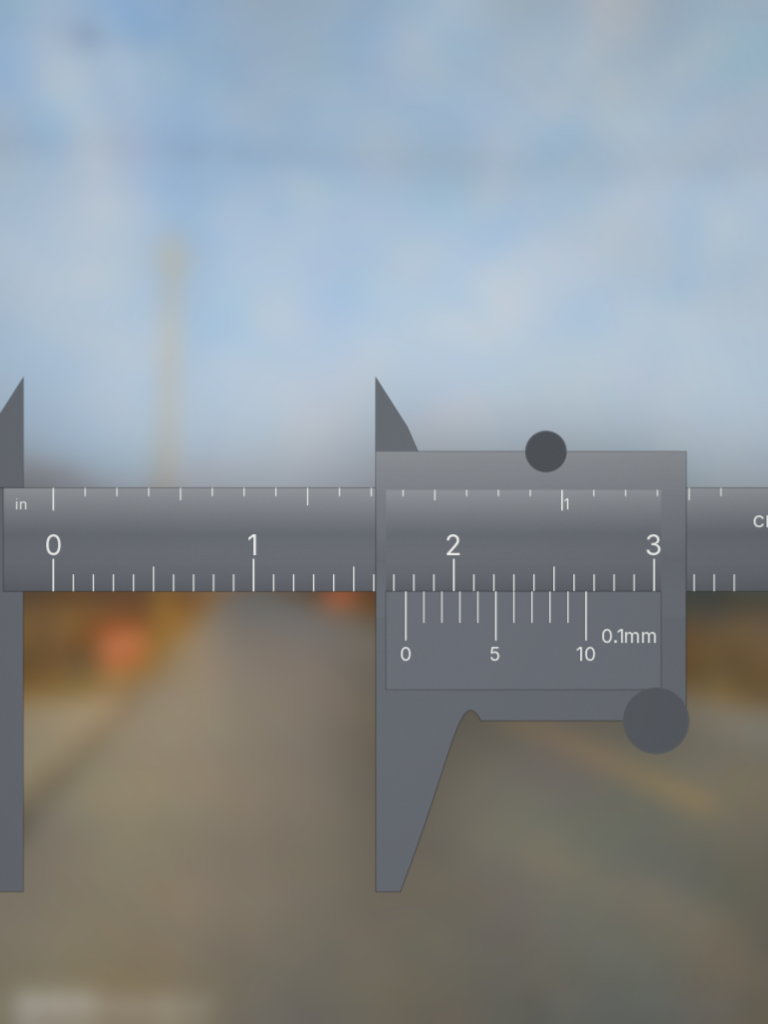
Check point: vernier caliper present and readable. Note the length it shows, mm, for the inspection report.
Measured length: 17.6 mm
